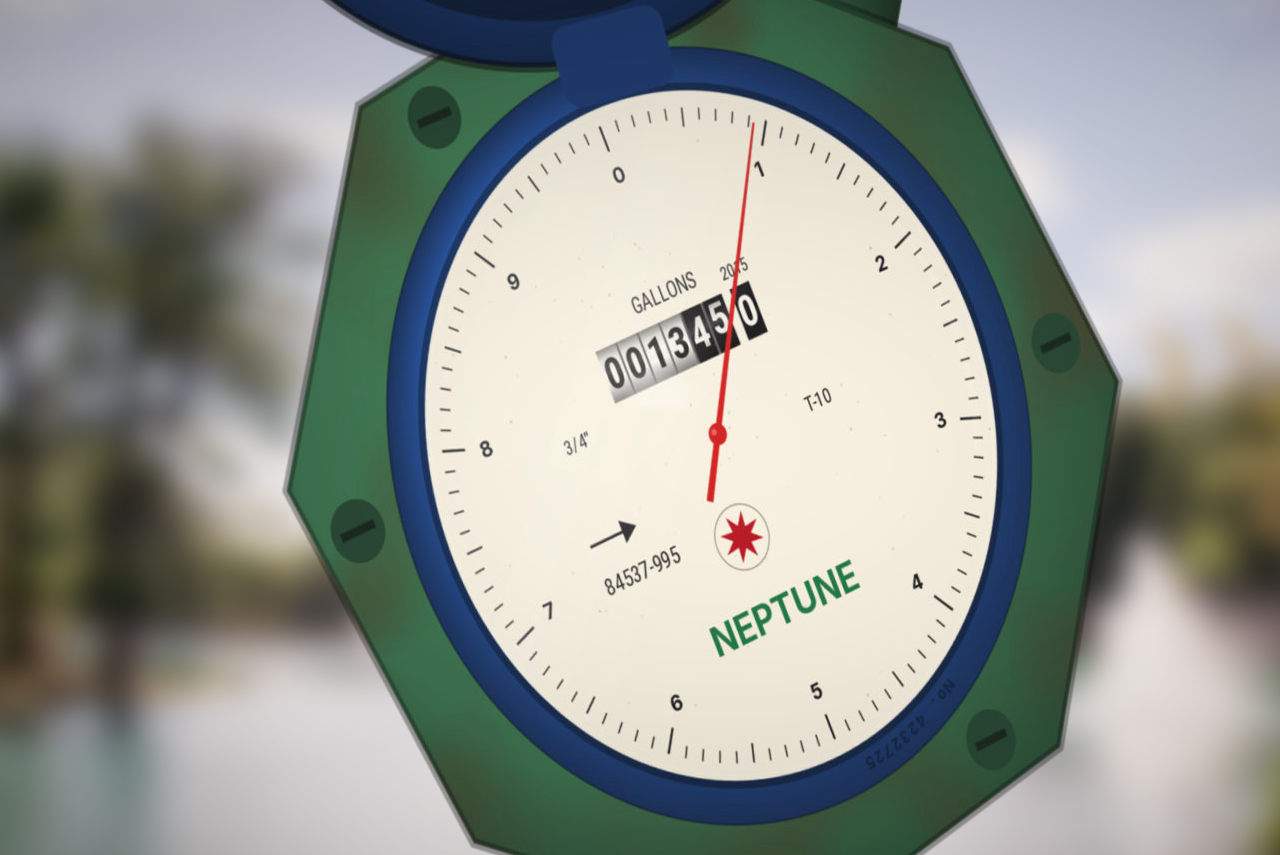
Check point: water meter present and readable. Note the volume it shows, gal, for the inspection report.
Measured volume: 13450.9 gal
